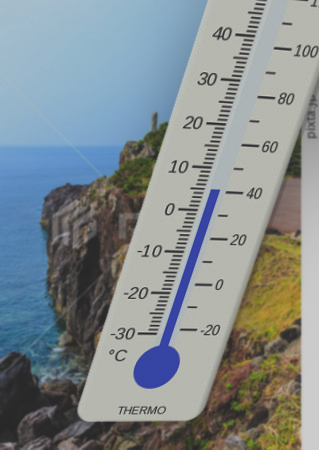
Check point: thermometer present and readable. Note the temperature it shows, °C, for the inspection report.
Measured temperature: 5 °C
